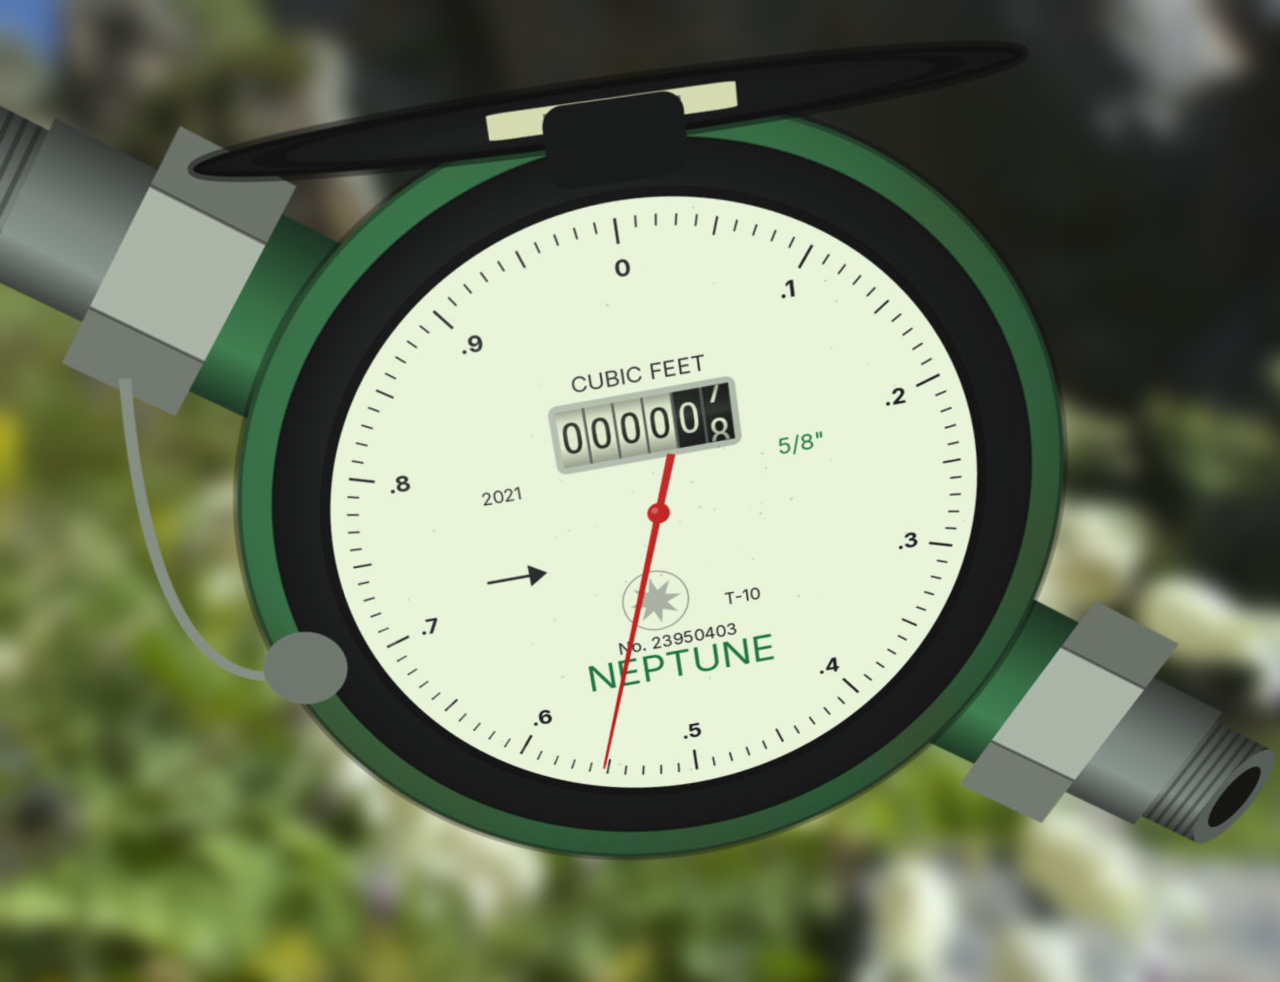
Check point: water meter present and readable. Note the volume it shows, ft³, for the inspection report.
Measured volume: 7.55 ft³
